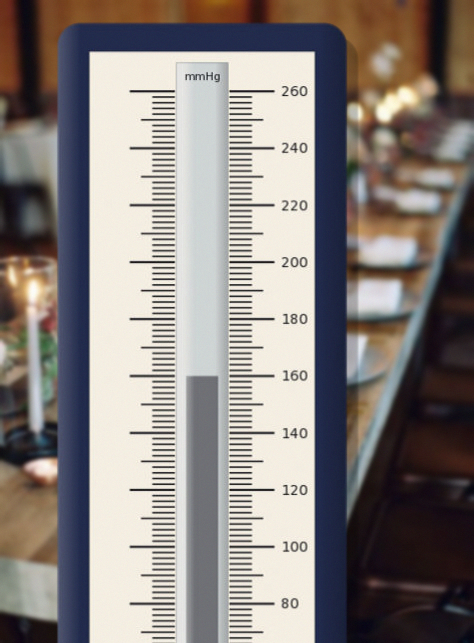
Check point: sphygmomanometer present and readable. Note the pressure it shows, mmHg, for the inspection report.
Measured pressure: 160 mmHg
